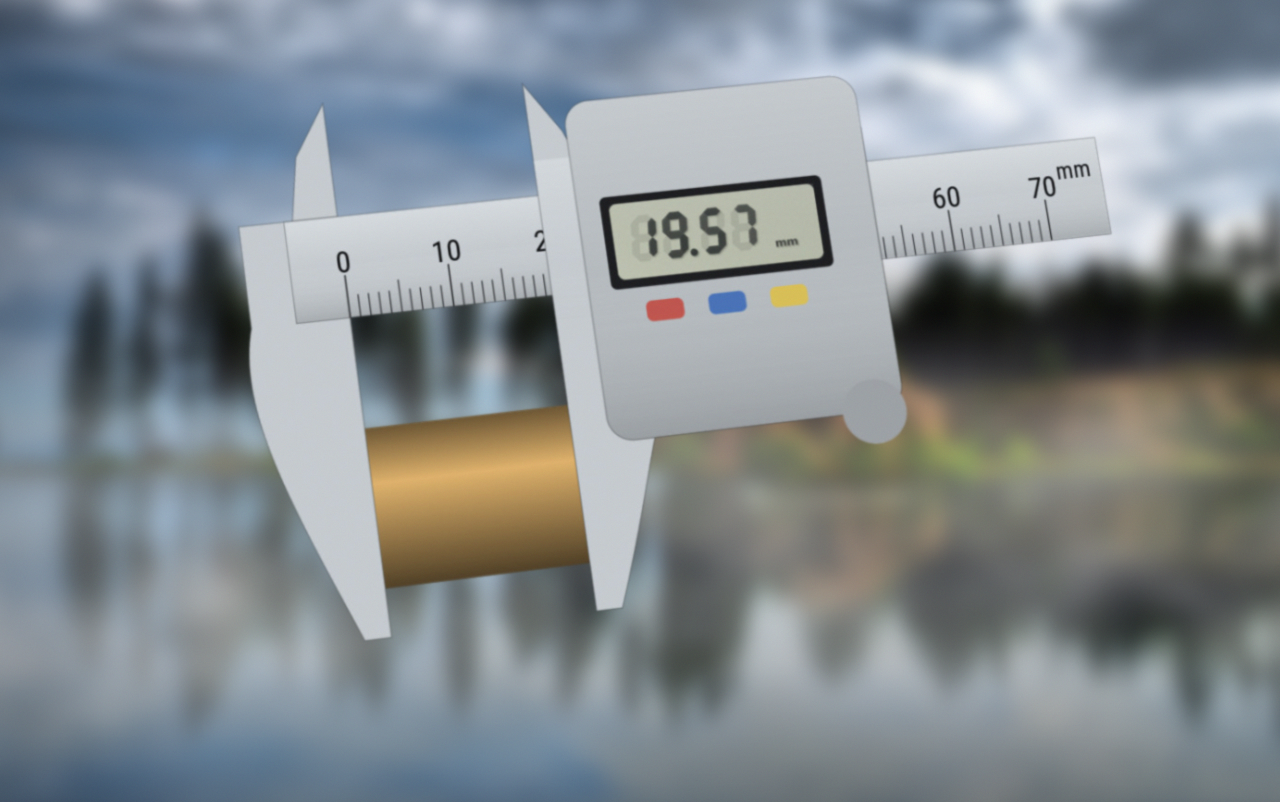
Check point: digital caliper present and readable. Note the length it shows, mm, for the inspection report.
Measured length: 19.57 mm
